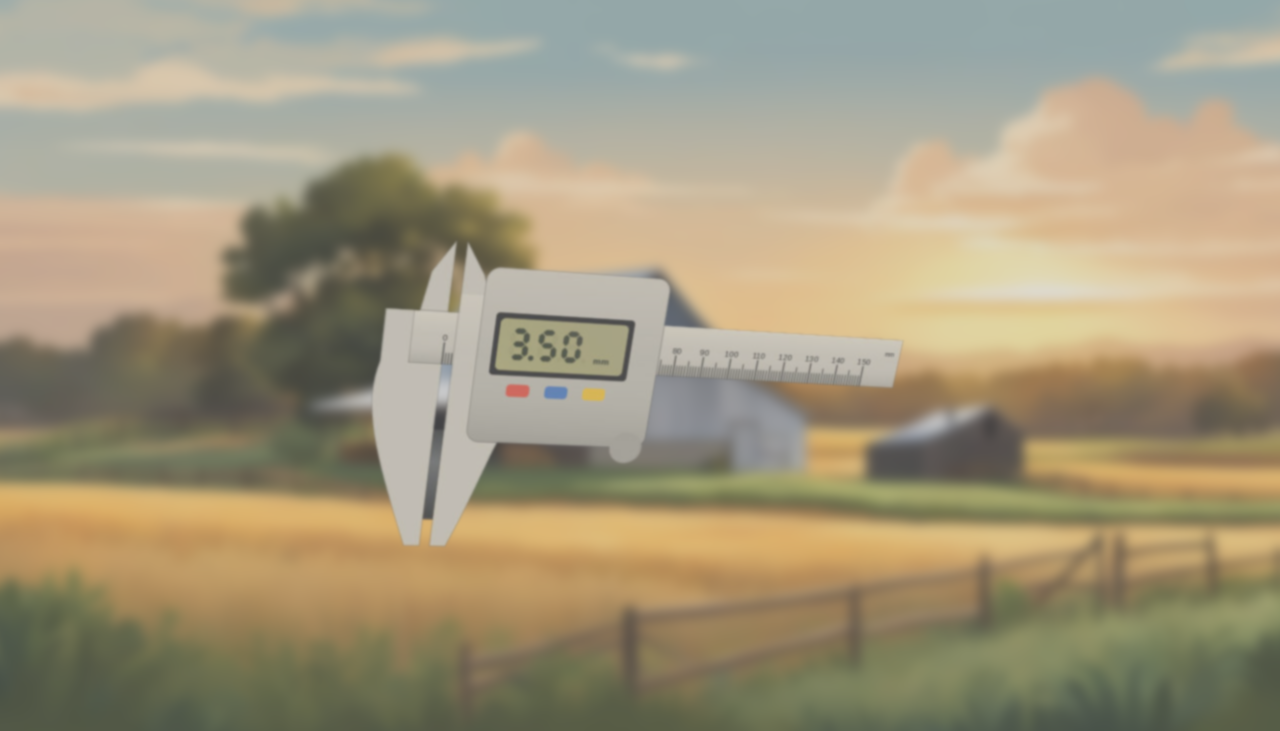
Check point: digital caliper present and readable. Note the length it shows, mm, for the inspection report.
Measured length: 3.50 mm
